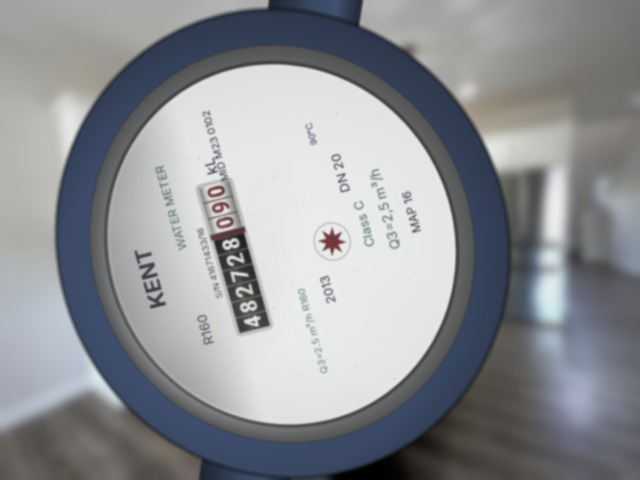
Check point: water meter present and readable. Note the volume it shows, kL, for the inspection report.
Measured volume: 482728.090 kL
